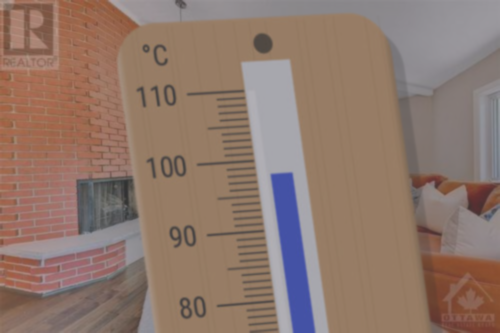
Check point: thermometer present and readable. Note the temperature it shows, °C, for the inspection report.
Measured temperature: 98 °C
